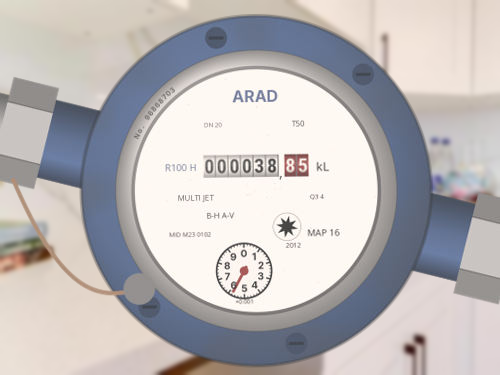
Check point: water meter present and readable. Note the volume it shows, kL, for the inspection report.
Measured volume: 38.855 kL
